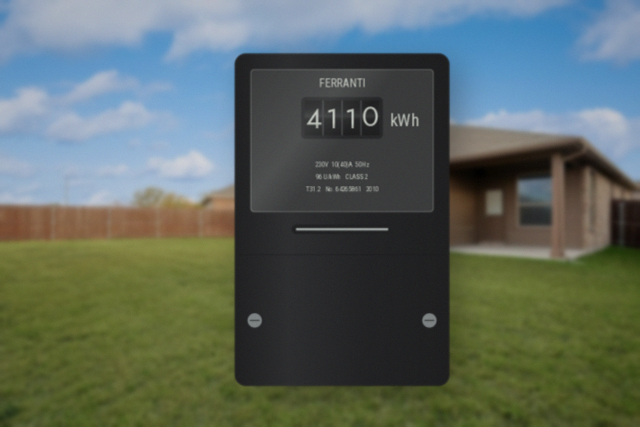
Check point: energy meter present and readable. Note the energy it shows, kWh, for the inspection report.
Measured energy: 4110 kWh
